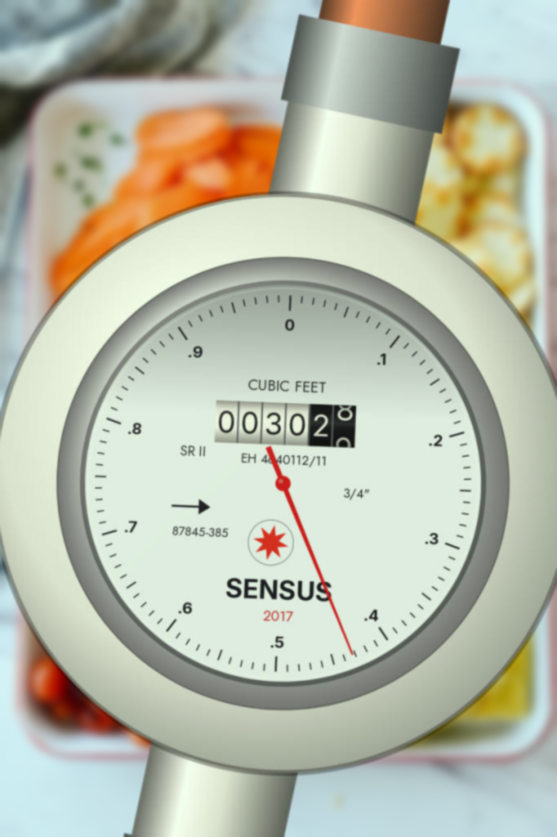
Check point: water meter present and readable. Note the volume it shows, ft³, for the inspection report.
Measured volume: 3028.43 ft³
